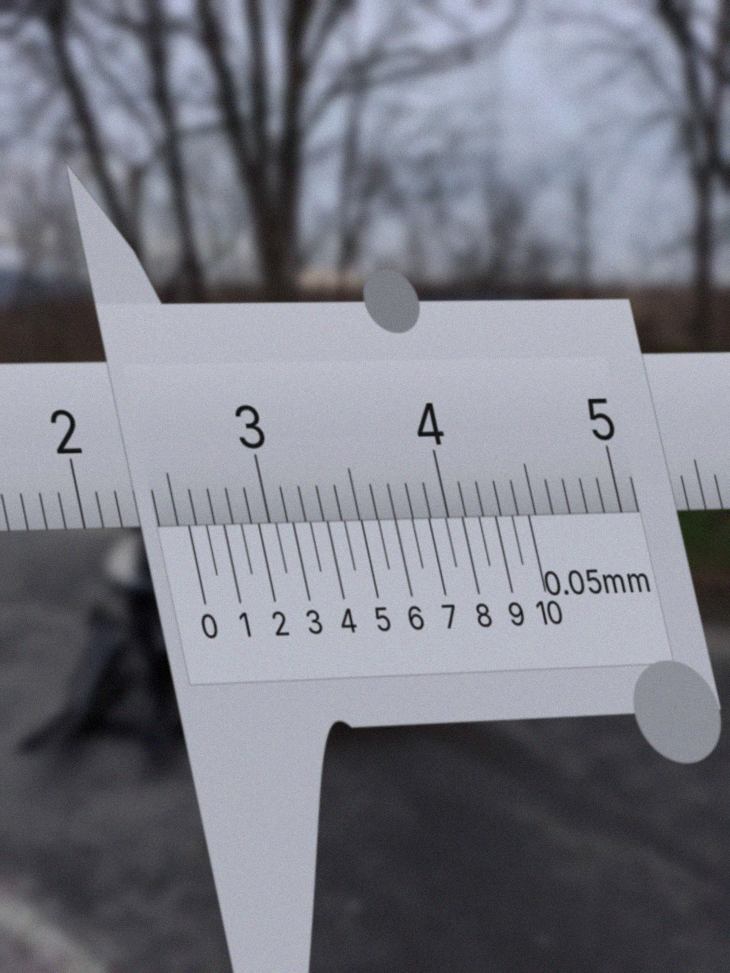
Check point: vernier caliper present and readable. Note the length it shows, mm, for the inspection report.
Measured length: 25.6 mm
